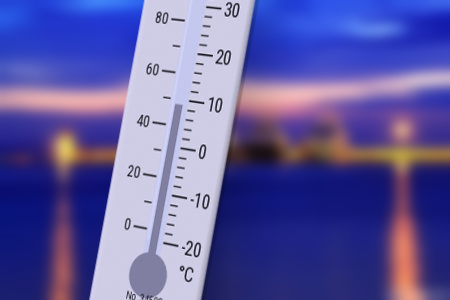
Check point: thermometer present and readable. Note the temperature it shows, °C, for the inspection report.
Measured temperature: 9 °C
